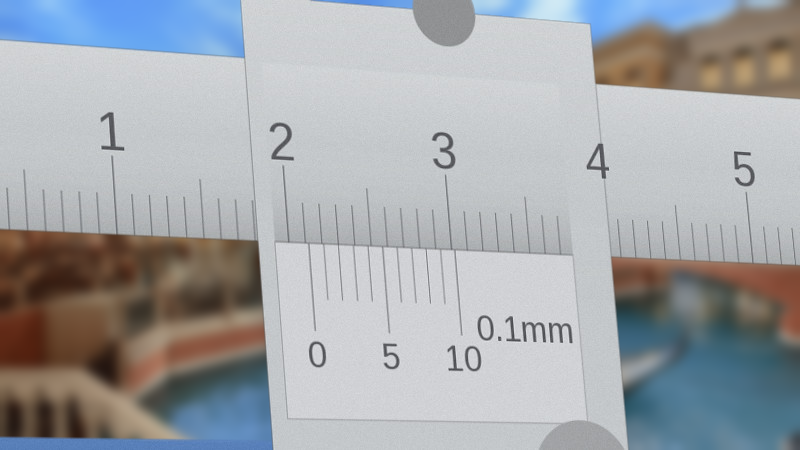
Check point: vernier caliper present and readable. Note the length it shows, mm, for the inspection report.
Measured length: 21.2 mm
